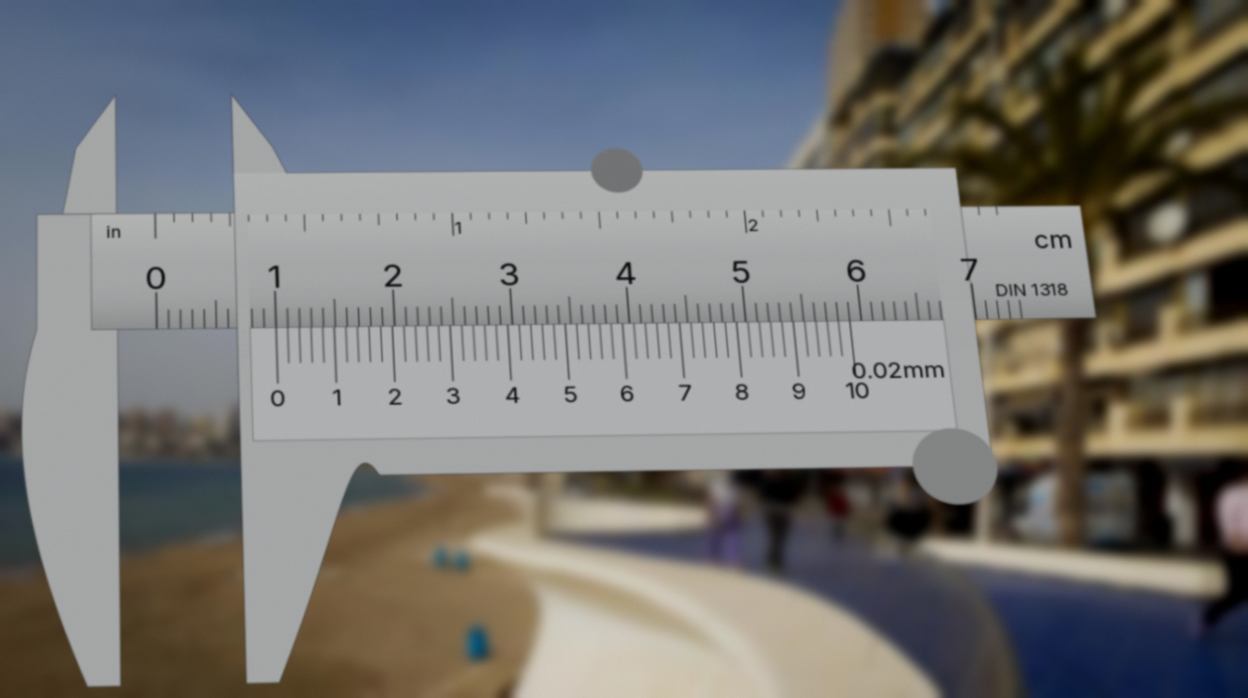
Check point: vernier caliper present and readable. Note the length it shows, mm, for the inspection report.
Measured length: 10.0 mm
